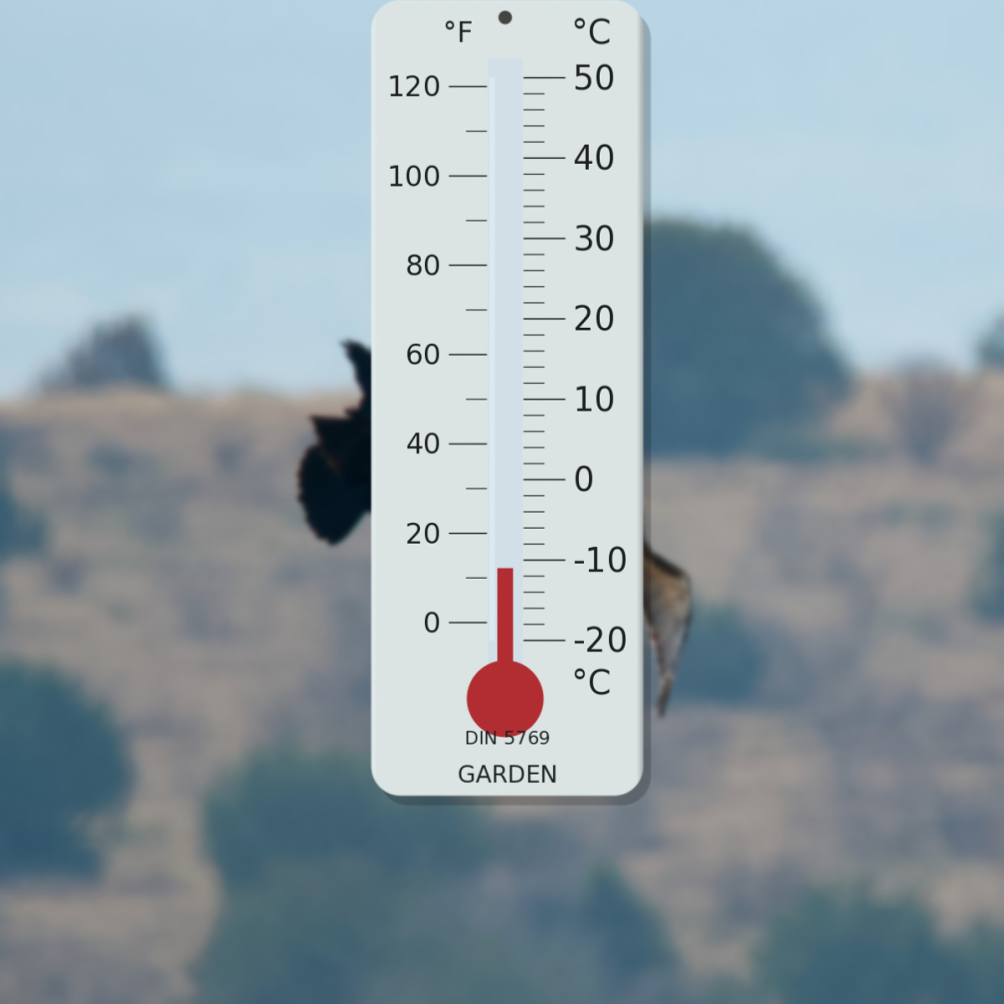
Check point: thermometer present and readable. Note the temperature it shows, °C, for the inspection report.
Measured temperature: -11 °C
